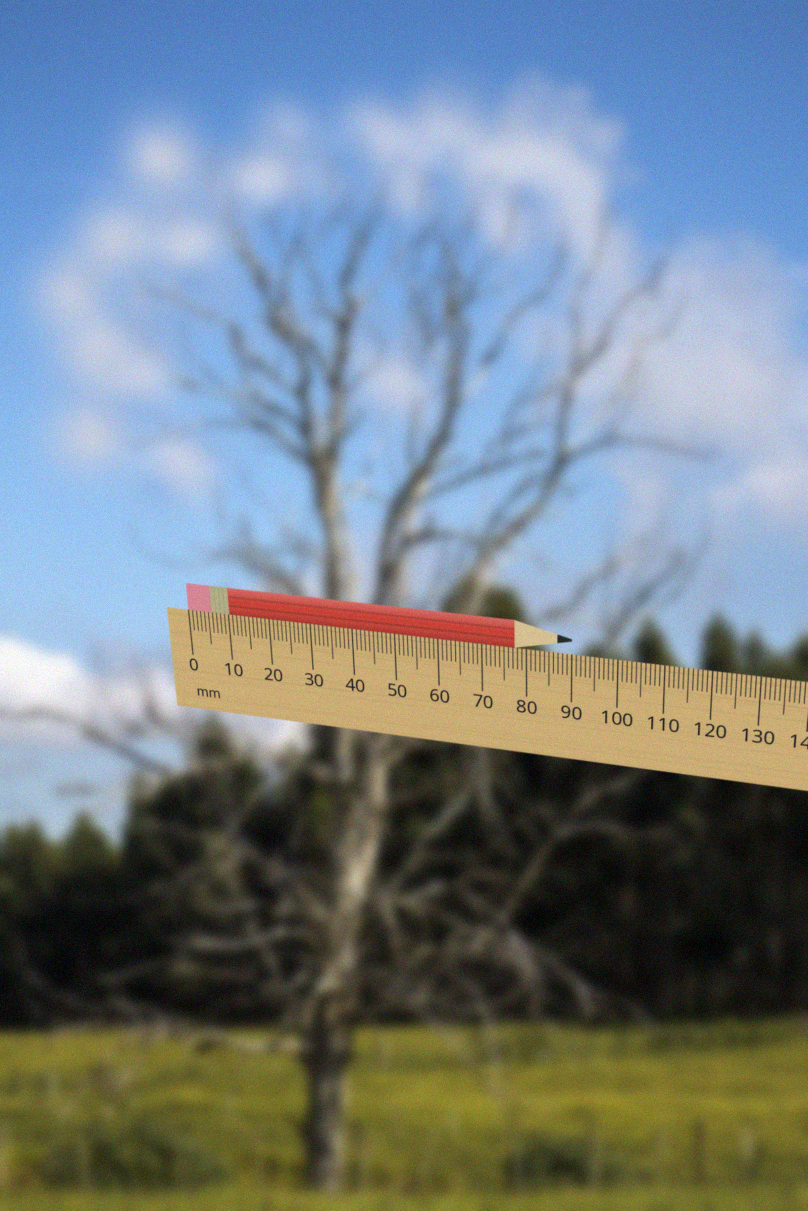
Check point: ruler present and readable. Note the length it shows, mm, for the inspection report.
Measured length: 90 mm
